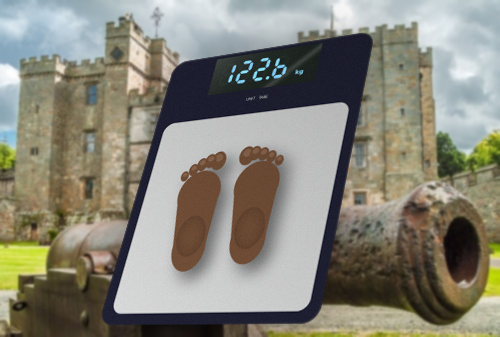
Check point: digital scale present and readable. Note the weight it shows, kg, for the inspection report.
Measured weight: 122.6 kg
